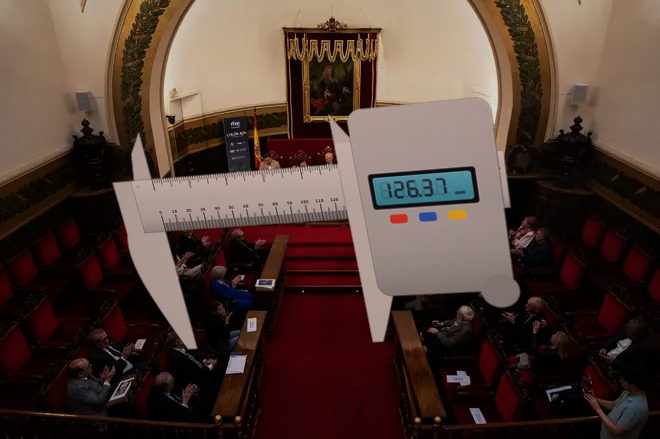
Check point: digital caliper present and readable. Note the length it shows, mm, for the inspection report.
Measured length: 126.37 mm
